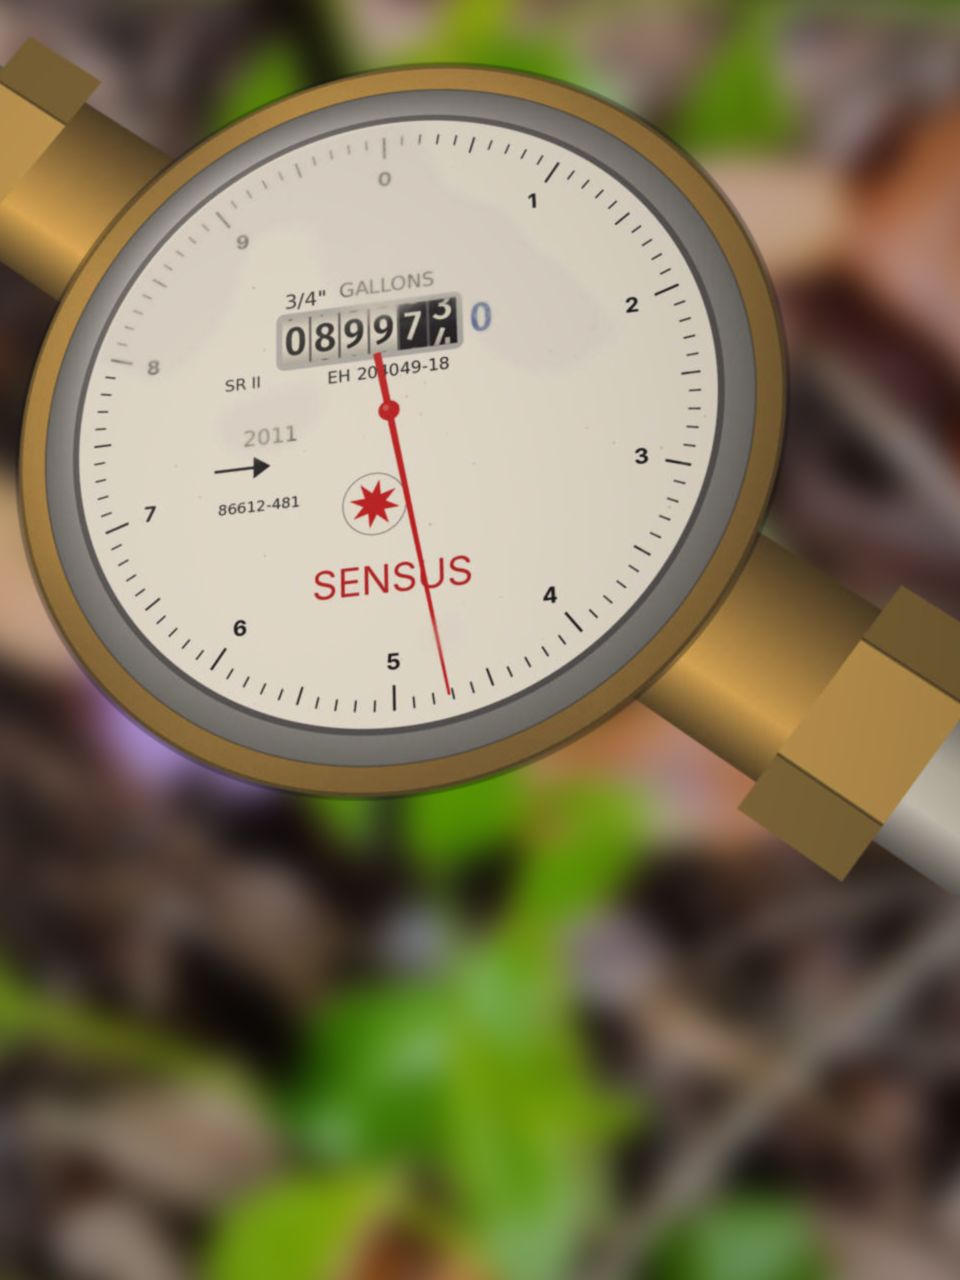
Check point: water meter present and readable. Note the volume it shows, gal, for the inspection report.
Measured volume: 899734.7 gal
